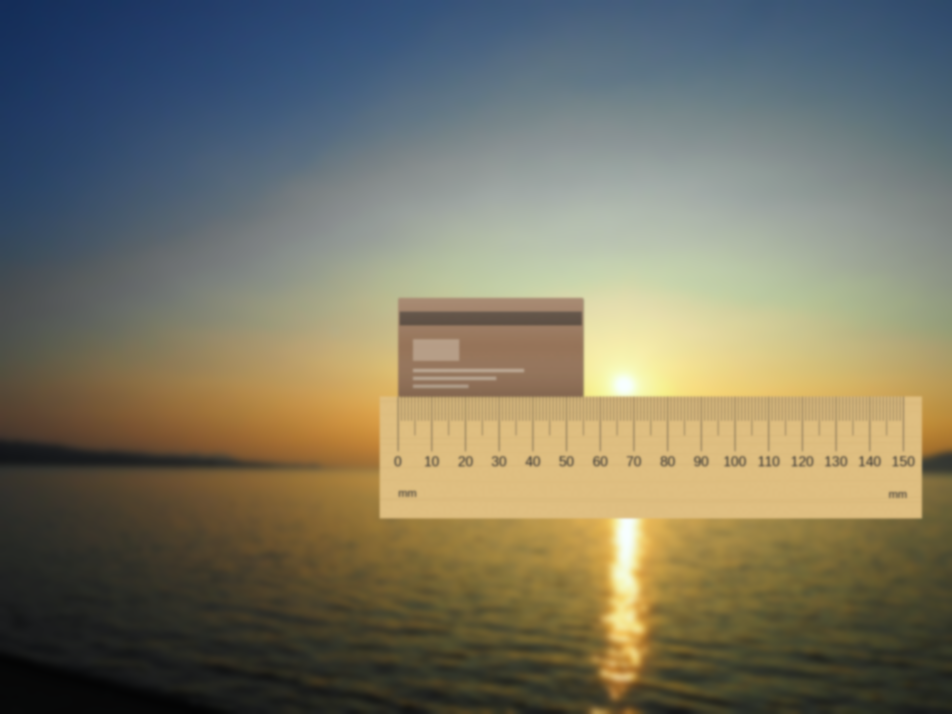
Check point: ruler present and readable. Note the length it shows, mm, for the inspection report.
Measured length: 55 mm
